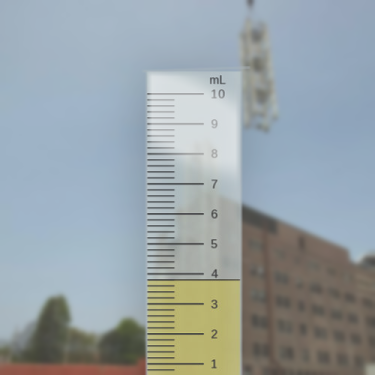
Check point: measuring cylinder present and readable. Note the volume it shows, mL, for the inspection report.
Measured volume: 3.8 mL
